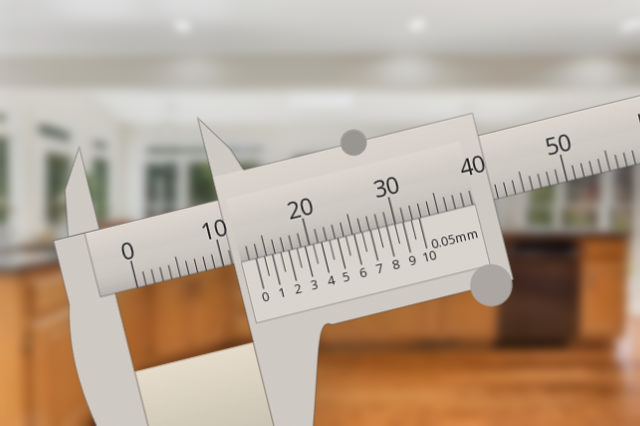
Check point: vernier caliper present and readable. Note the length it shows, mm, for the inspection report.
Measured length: 13.8 mm
